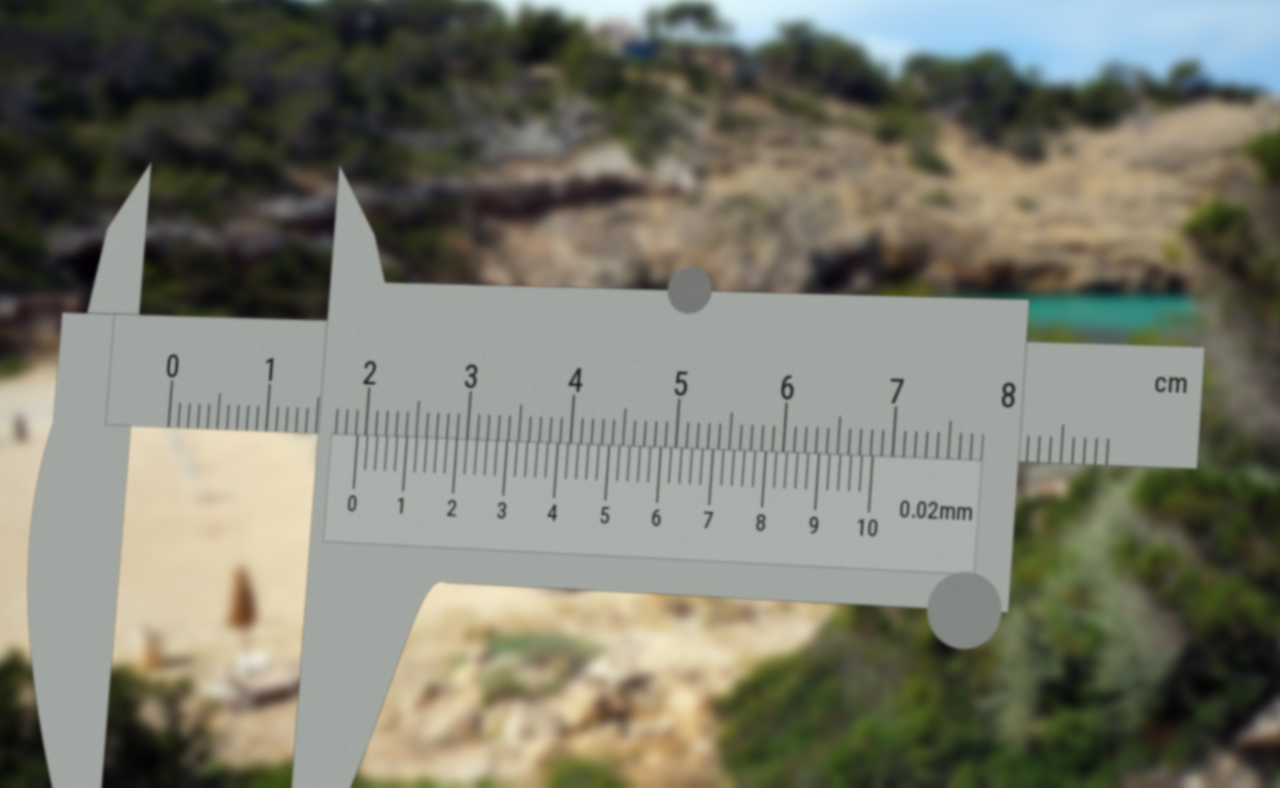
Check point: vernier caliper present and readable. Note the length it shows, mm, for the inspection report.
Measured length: 19.2 mm
